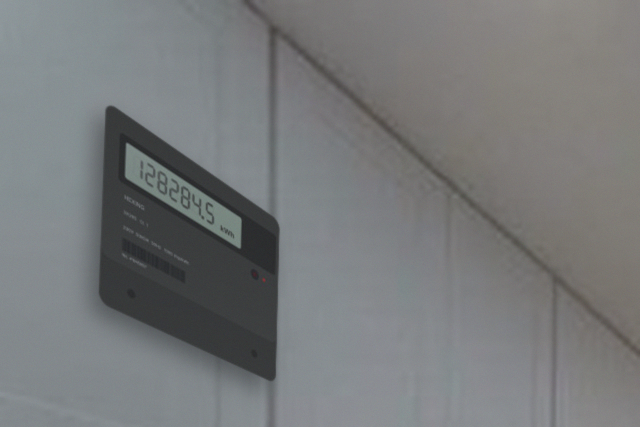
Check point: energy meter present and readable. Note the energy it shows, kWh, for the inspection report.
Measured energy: 128284.5 kWh
